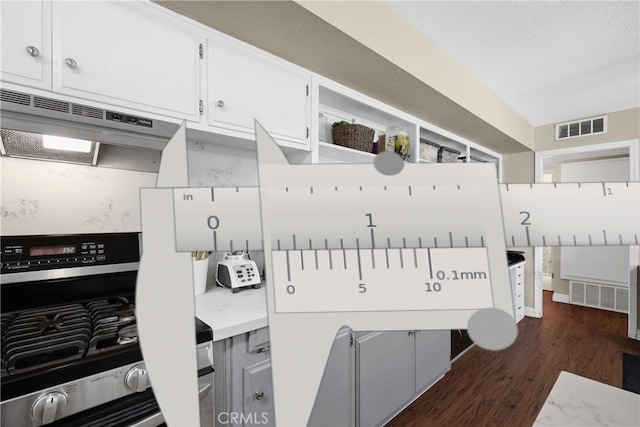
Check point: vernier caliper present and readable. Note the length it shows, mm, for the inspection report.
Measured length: 4.5 mm
